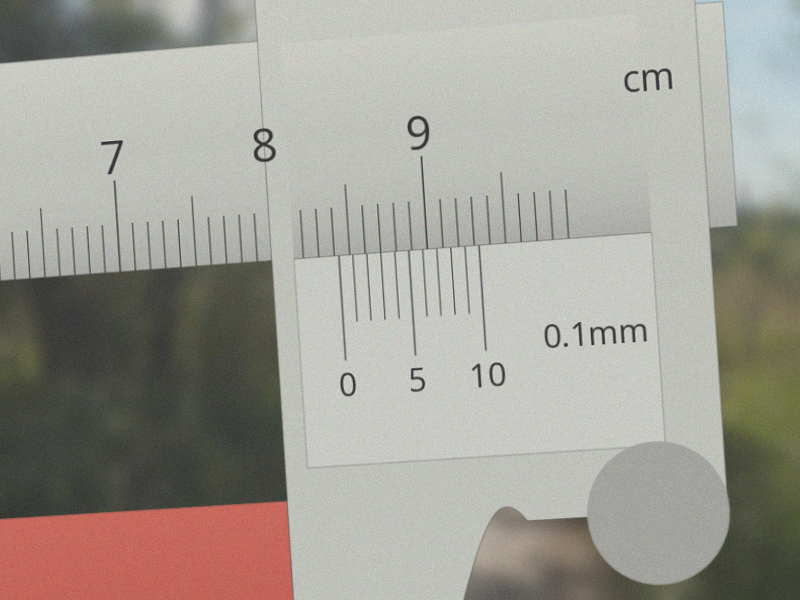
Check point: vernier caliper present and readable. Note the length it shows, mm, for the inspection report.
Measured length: 84.3 mm
